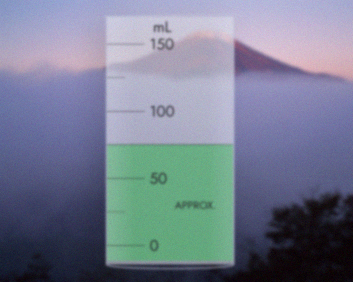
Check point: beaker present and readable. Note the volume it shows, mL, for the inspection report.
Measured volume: 75 mL
